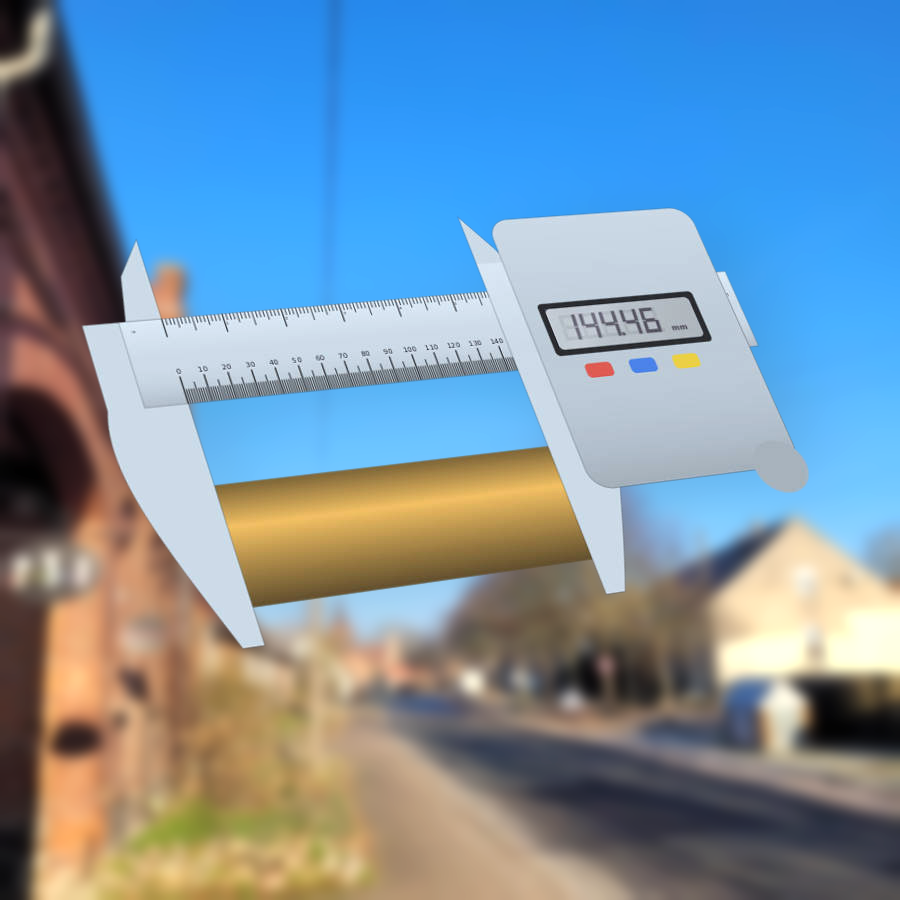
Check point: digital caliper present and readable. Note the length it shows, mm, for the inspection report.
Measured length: 144.46 mm
